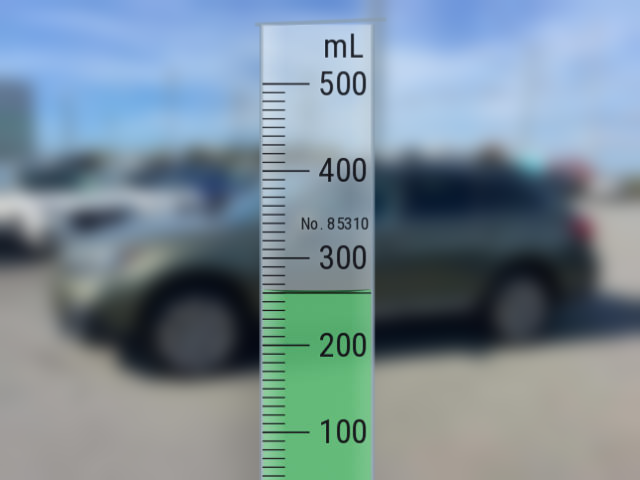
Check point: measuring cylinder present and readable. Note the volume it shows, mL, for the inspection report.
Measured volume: 260 mL
